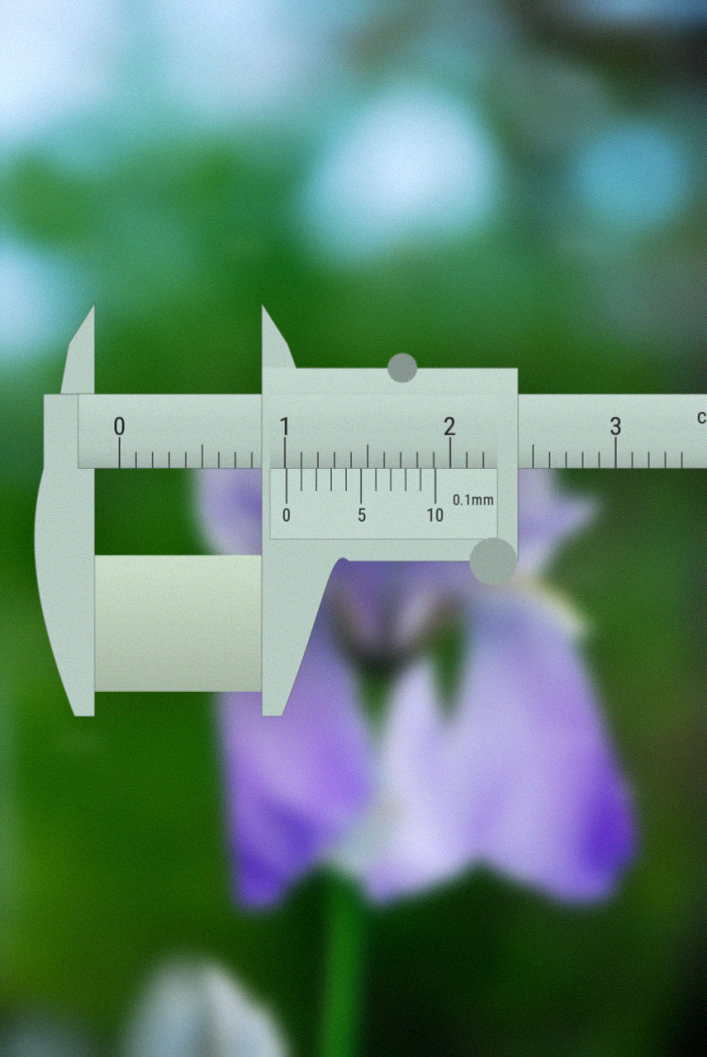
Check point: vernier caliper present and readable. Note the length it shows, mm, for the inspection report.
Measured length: 10.1 mm
